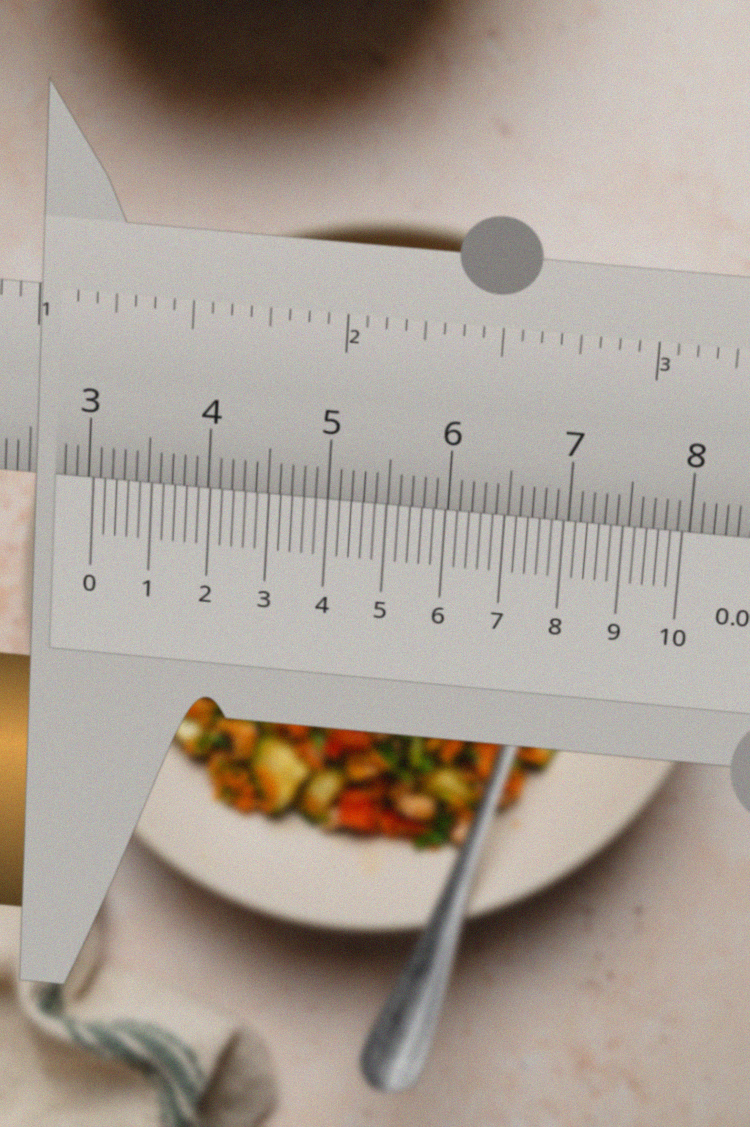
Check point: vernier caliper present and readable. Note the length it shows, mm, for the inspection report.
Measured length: 30.4 mm
